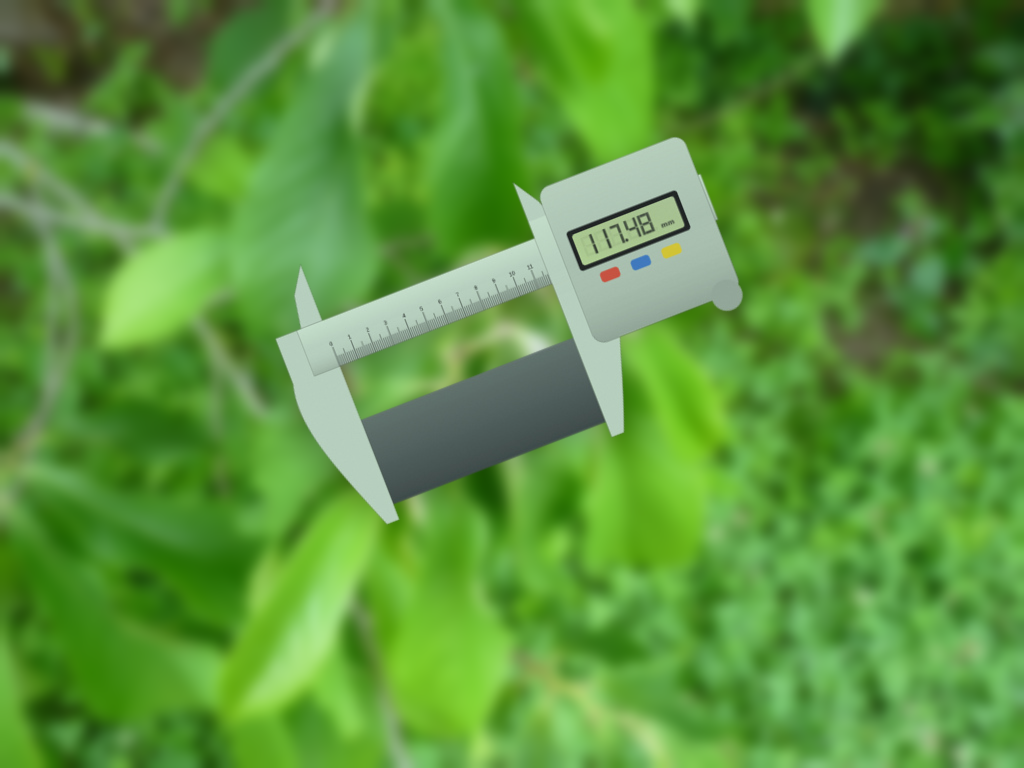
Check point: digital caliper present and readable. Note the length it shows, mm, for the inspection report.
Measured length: 117.48 mm
